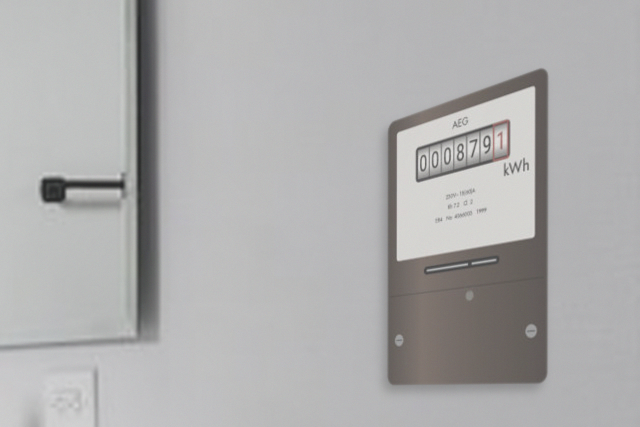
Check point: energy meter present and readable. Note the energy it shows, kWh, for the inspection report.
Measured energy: 879.1 kWh
